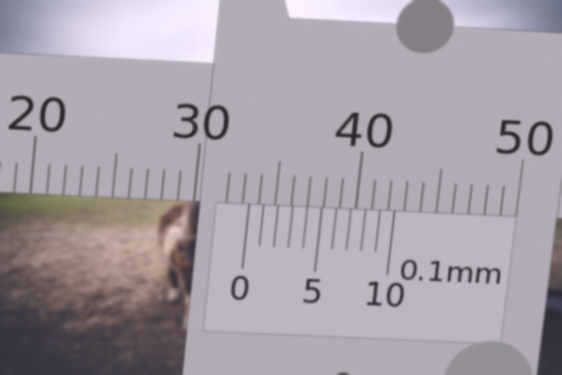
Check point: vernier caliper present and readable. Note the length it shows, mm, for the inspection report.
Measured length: 33.4 mm
